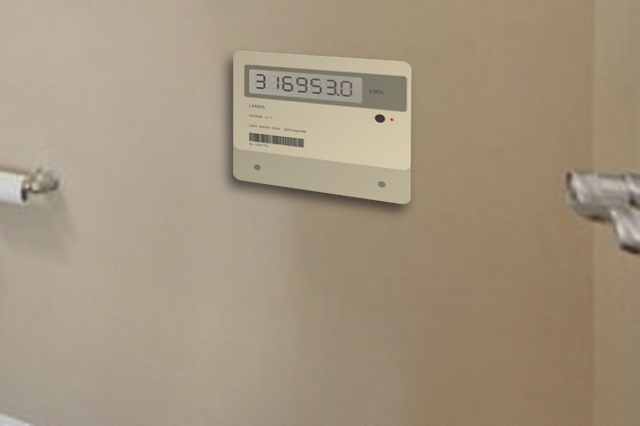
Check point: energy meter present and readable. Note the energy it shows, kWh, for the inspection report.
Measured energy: 316953.0 kWh
